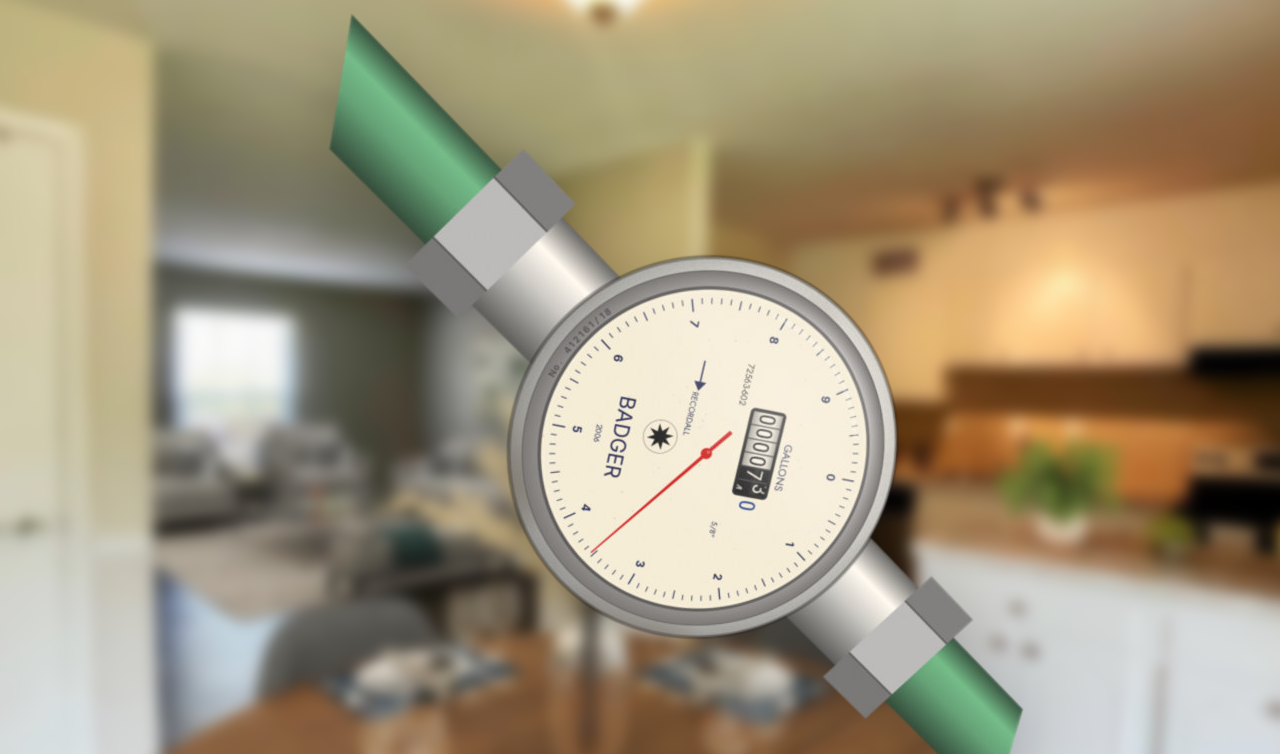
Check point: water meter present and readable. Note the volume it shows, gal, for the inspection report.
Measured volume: 733.5 gal
